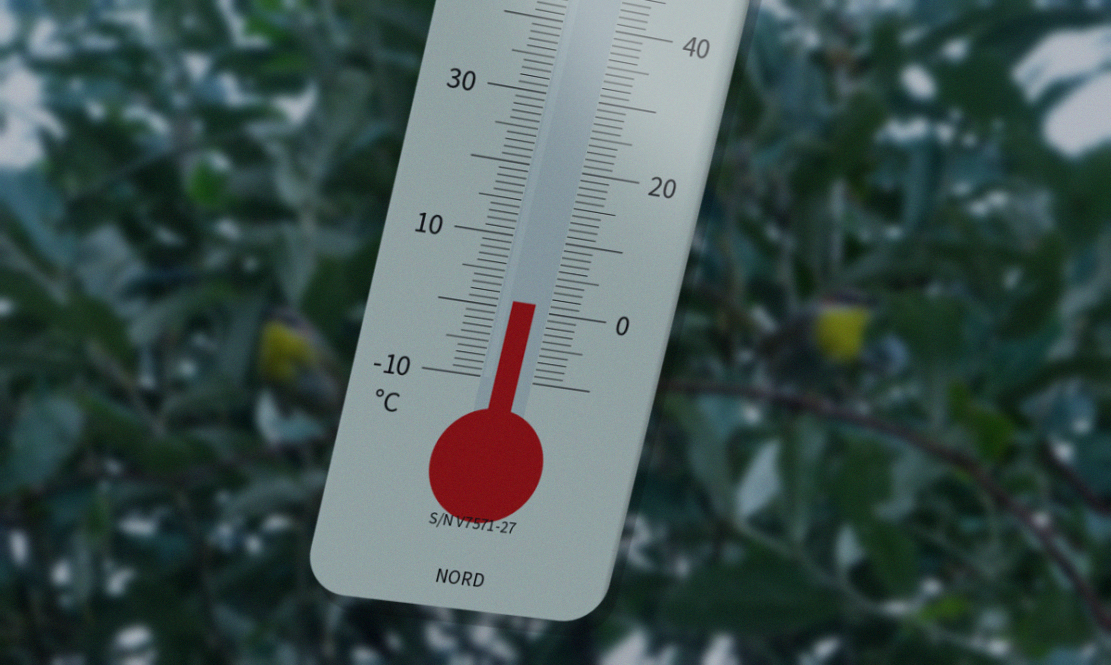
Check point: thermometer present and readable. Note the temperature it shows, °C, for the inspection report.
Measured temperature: 1 °C
